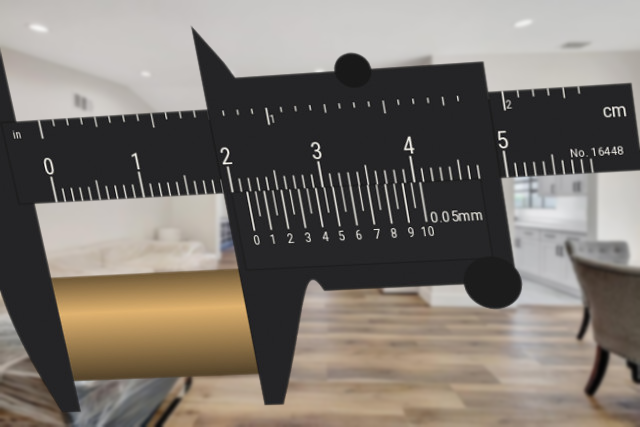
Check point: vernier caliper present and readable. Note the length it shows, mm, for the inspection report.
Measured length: 21.6 mm
